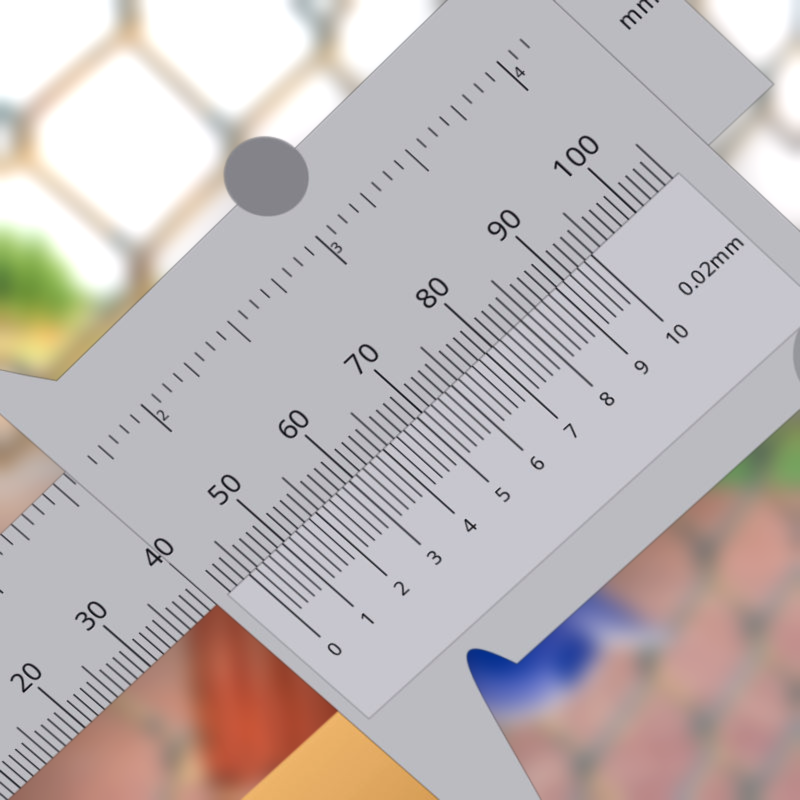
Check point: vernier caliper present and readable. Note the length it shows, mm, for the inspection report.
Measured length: 44.8 mm
